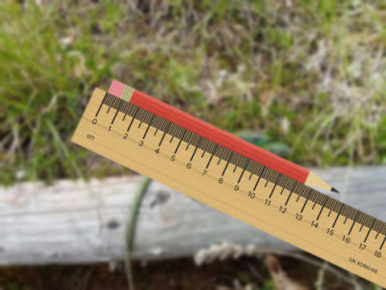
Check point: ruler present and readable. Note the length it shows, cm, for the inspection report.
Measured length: 14.5 cm
